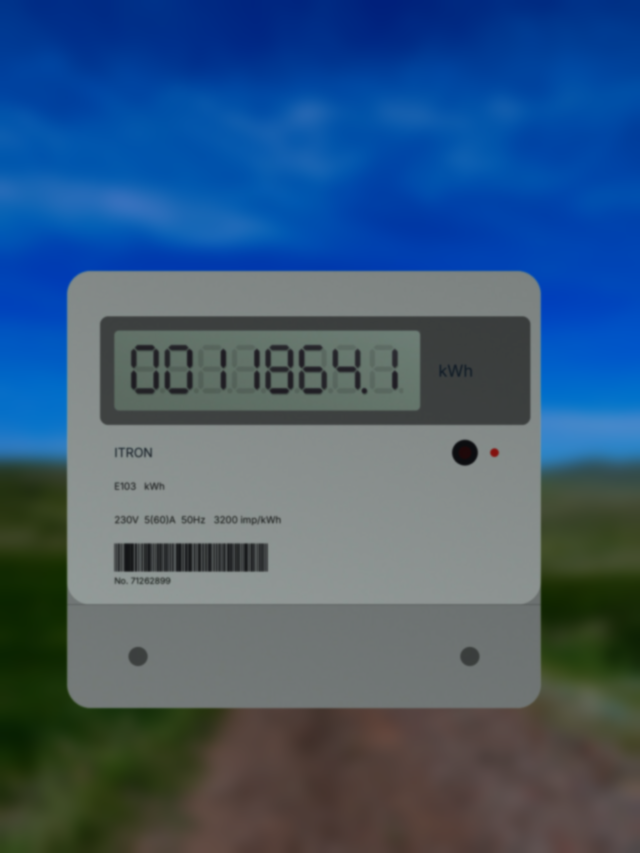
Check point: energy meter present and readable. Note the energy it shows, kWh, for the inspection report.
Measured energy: 11864.1 kWh
